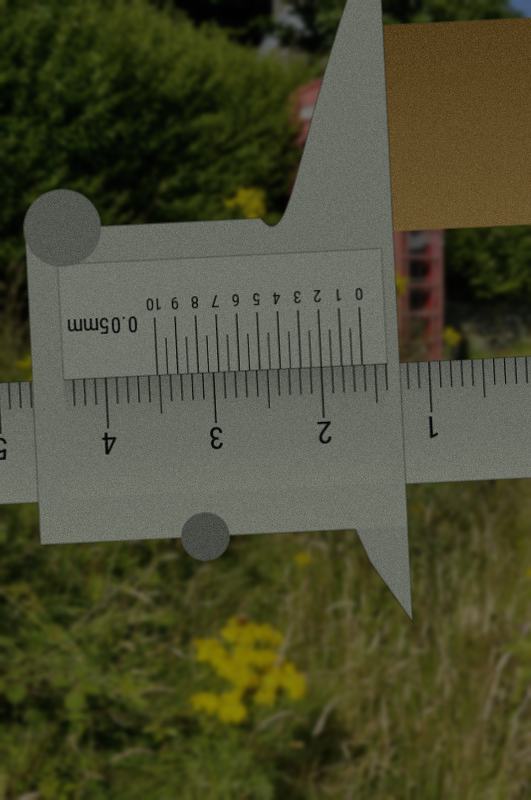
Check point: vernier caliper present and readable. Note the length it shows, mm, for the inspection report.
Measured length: 16.2 mm
